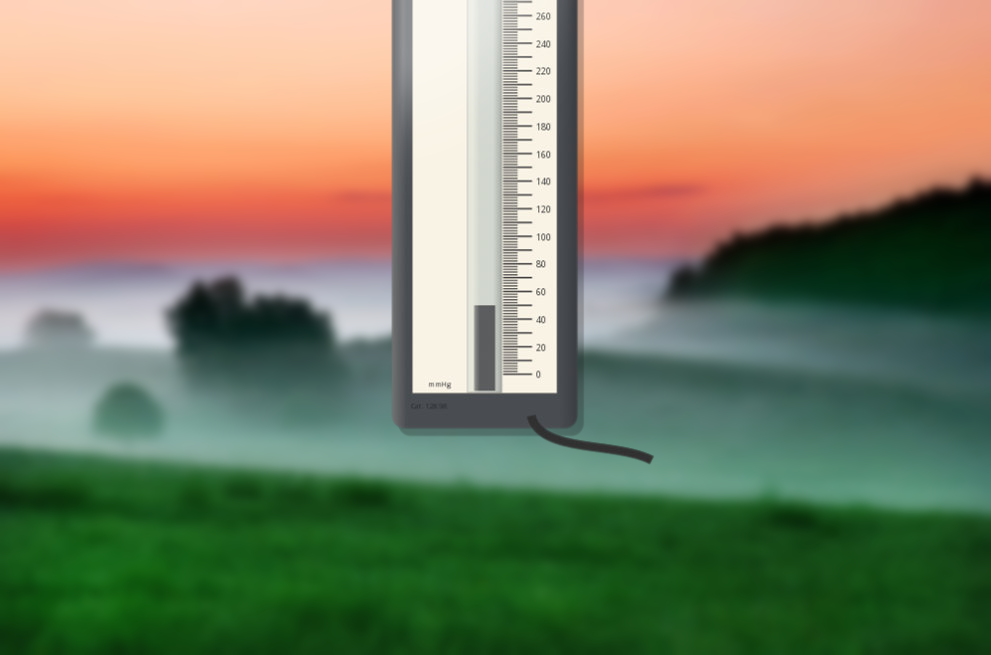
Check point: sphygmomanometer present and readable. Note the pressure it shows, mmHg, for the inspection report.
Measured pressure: 50 mmHg
